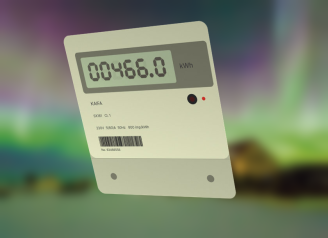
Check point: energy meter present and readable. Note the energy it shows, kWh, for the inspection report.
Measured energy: 466.0 kWh
